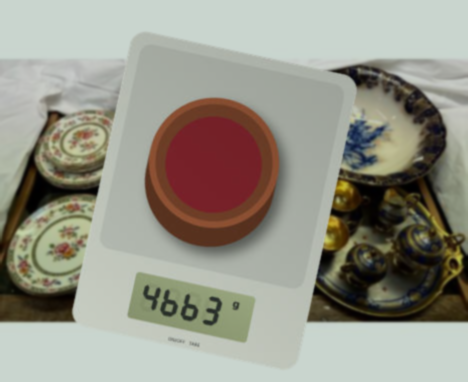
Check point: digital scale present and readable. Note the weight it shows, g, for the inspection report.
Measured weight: 4663 g
